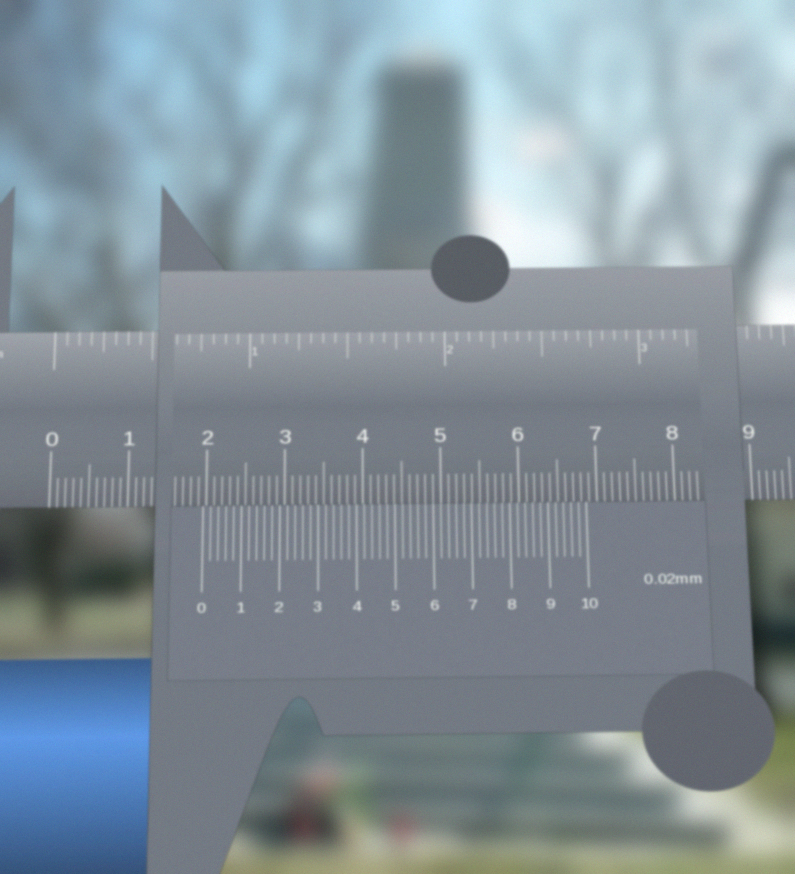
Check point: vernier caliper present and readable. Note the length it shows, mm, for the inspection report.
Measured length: 19.6 mm
